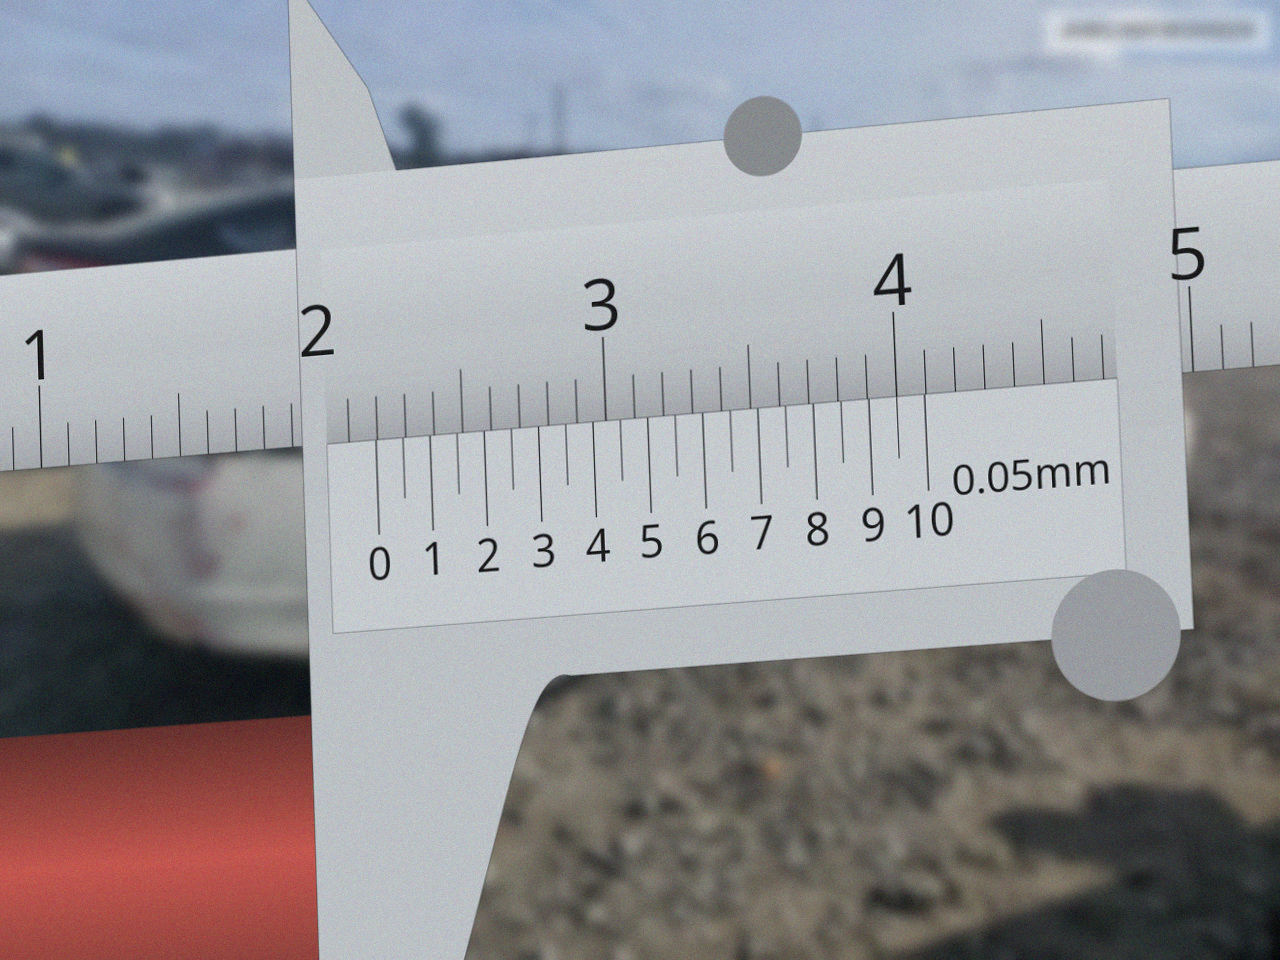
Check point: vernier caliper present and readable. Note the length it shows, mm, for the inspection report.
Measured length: 21.95 mm
